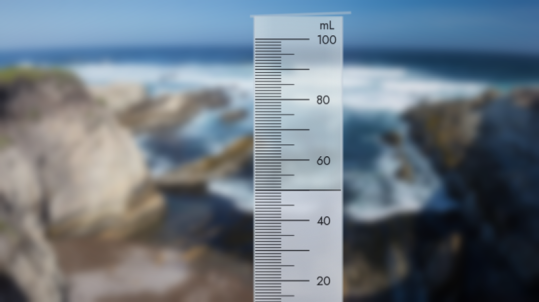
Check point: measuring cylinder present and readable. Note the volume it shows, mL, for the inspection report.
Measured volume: 50 mL
